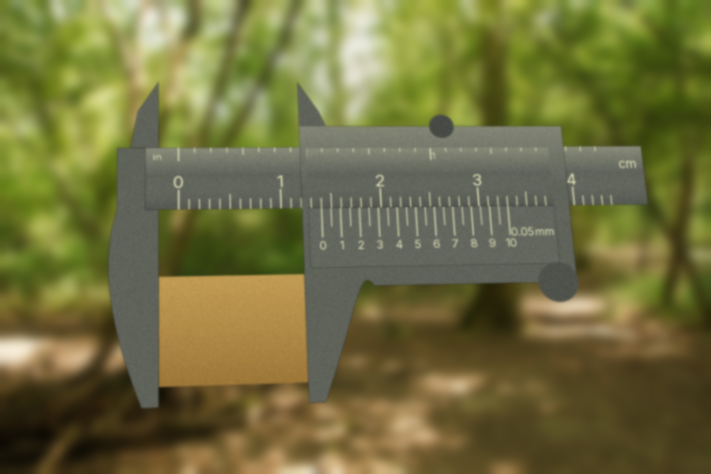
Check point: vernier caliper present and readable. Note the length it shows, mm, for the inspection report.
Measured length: 14.0 mm
